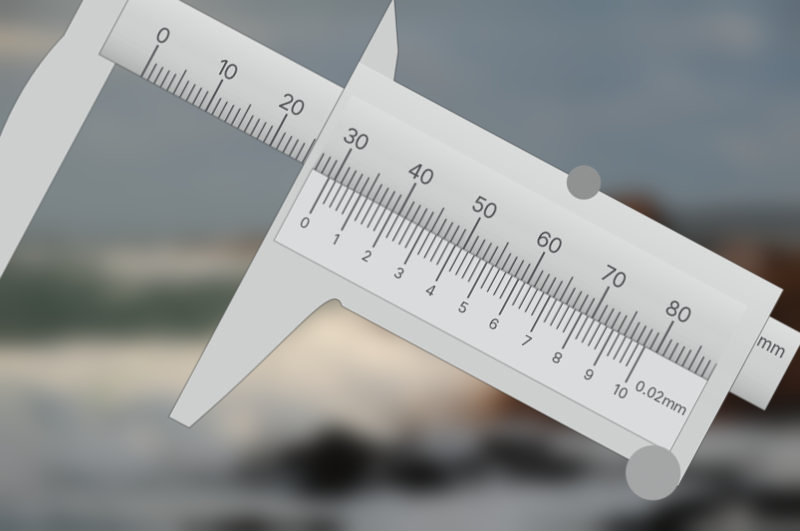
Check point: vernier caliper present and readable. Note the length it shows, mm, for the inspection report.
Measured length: 29.2 mm
